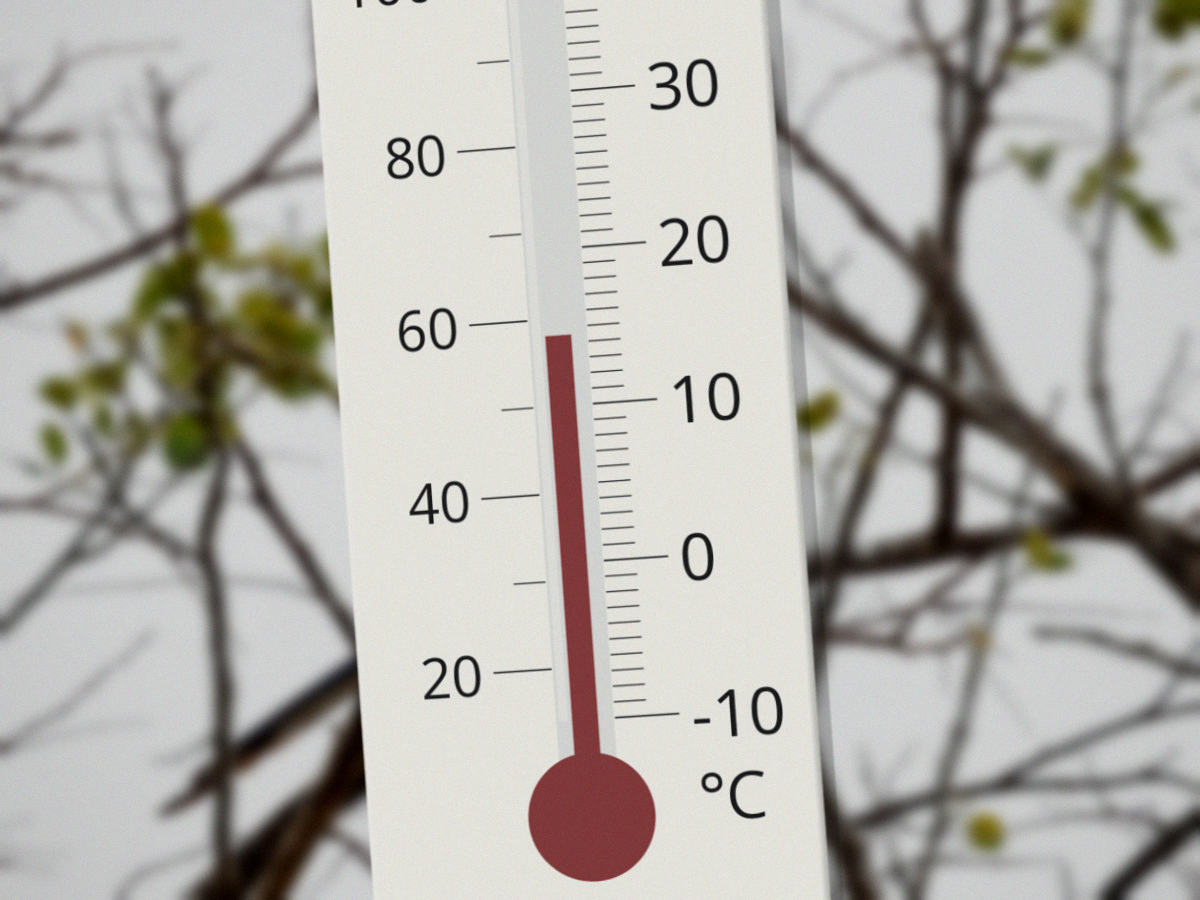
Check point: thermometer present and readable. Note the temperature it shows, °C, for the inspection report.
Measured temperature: 14.5 °C
